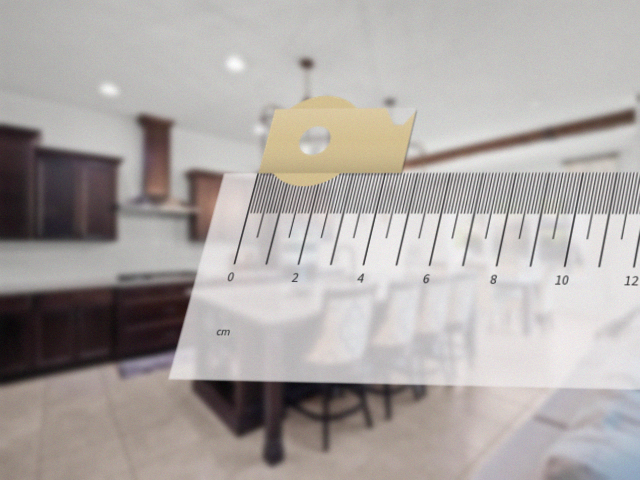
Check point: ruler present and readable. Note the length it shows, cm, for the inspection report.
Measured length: 4.5 cm
